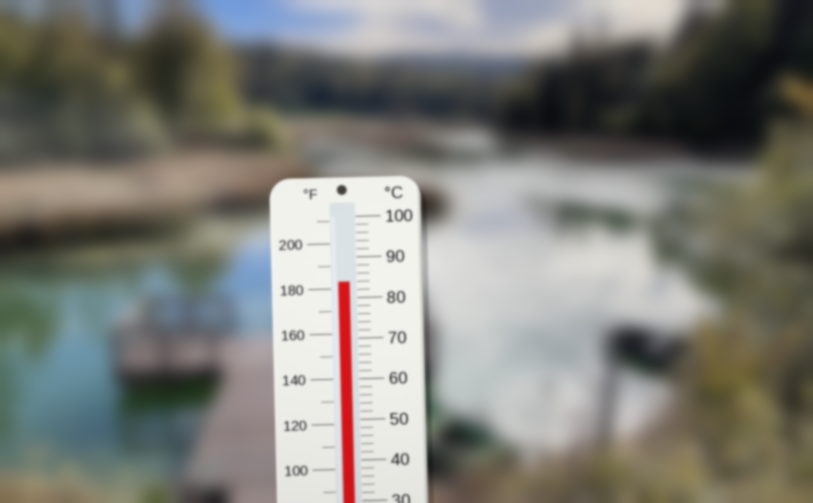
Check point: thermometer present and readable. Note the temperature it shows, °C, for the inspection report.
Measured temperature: 84 °C
